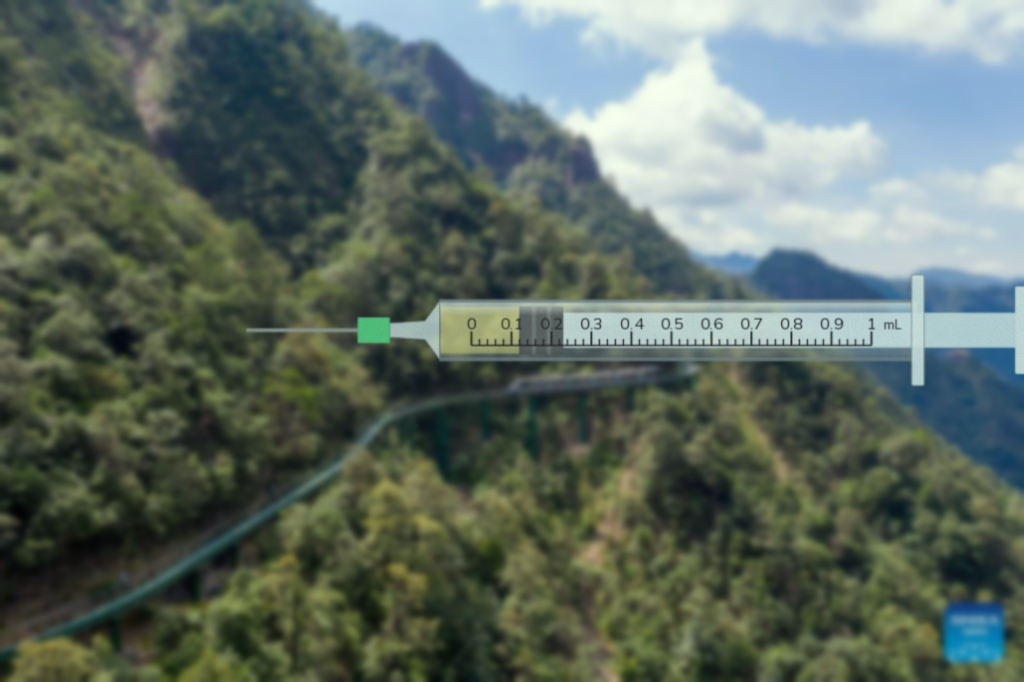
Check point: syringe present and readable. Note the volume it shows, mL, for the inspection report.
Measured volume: 0.12 mL
